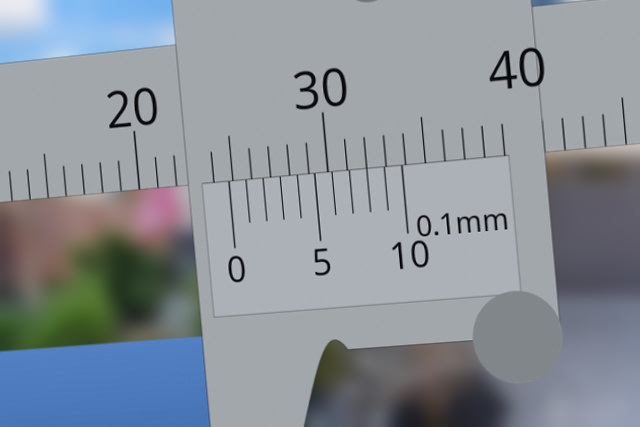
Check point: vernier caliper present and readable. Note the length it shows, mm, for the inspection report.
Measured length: 24.8 mm
